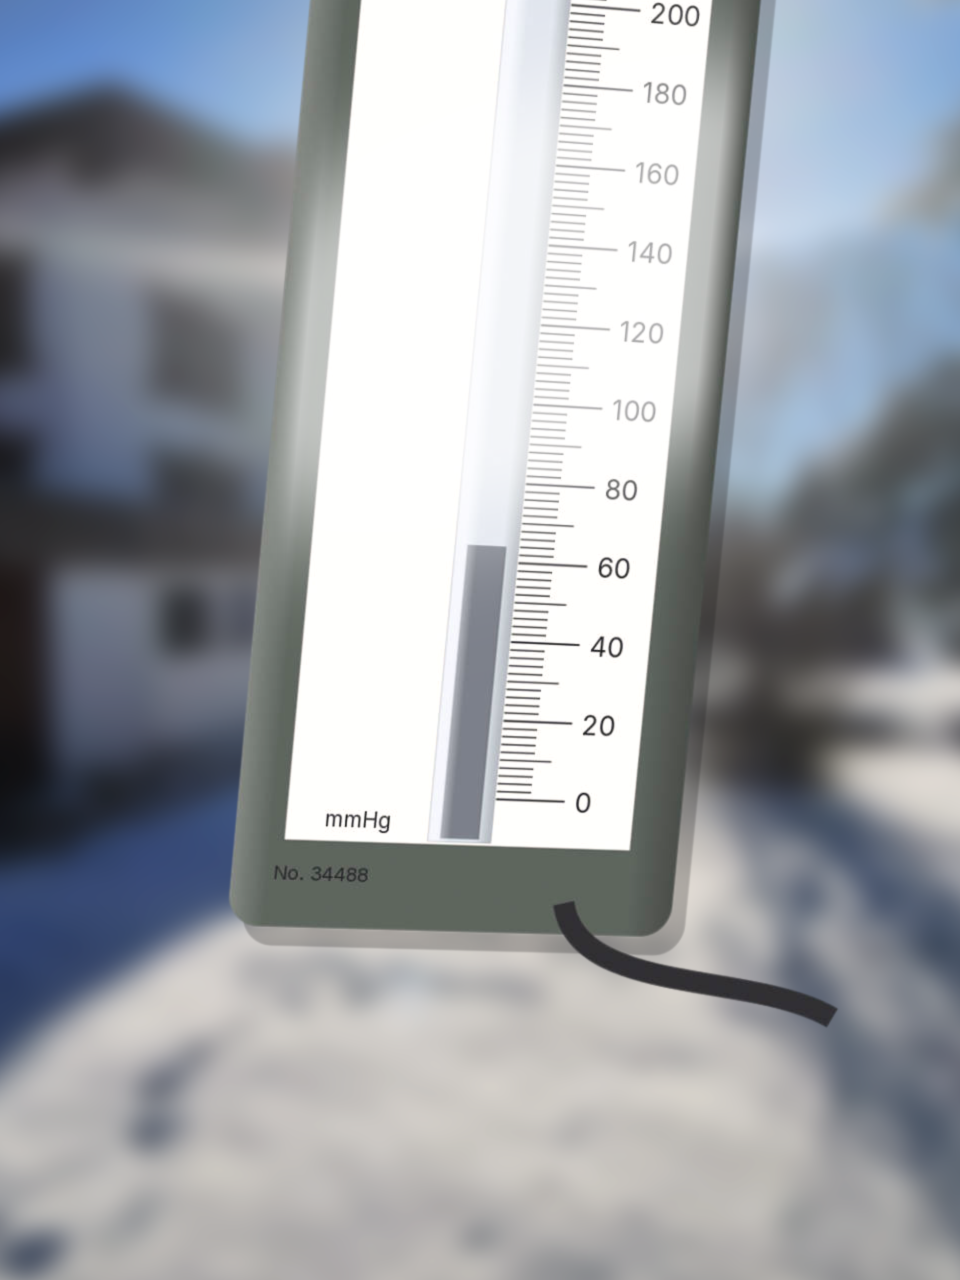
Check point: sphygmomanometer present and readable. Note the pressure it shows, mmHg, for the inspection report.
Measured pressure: 64 mmHg
